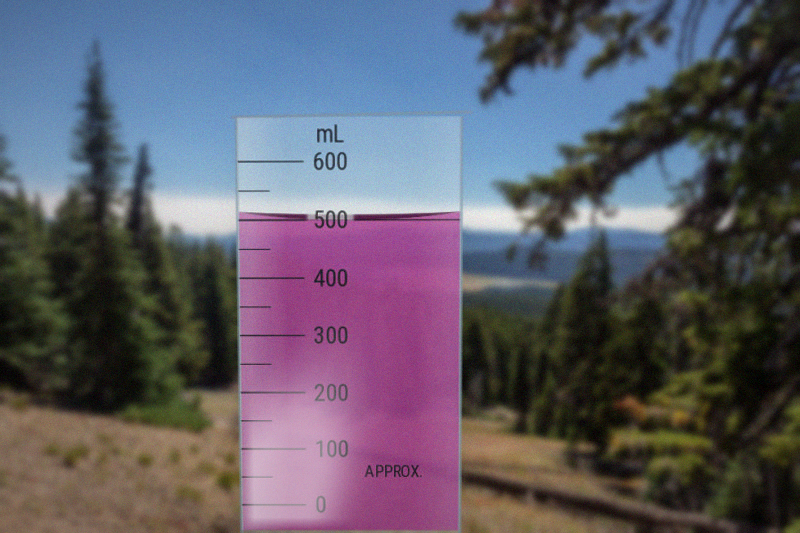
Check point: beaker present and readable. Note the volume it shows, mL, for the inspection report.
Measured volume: 500 mL
